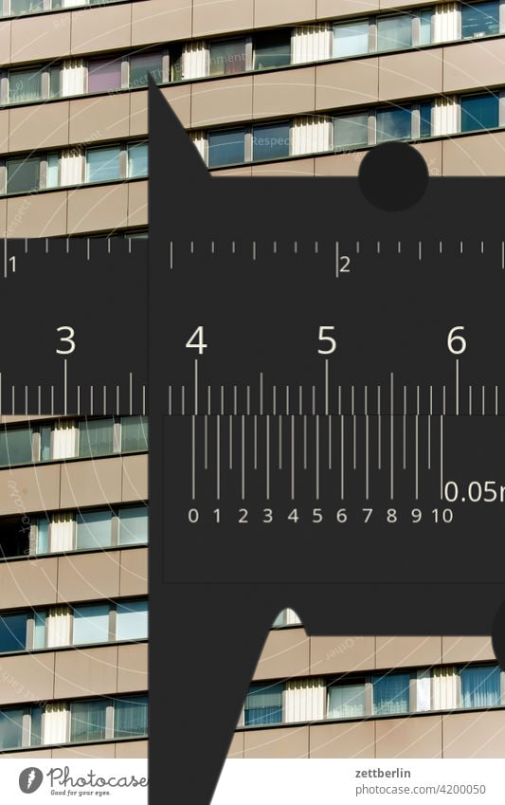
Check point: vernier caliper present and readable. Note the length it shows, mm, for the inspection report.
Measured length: 39.8 mm
